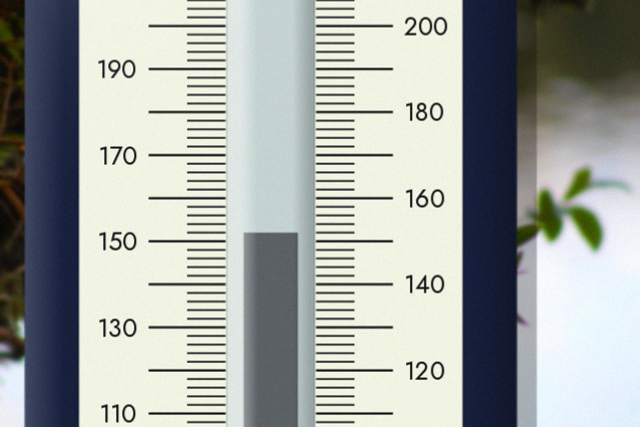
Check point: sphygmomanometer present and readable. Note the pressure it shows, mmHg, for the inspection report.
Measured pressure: 152 mmHg
